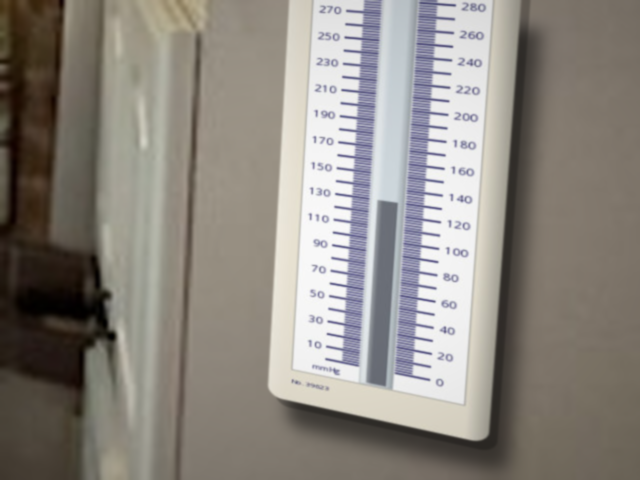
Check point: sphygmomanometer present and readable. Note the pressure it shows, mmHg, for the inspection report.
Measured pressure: 130 mmHg
